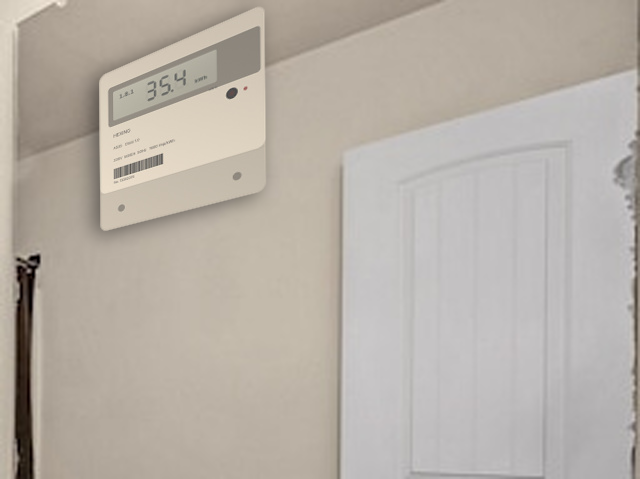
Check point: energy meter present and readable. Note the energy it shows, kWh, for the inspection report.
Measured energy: 35.4 kWh
